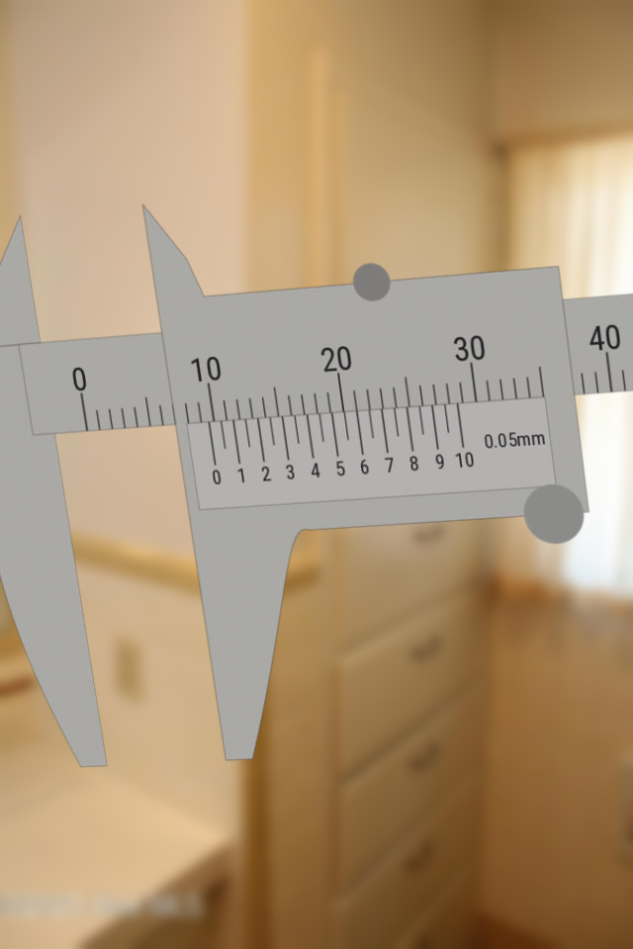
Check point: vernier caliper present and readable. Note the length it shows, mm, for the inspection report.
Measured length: 9.6 mm
